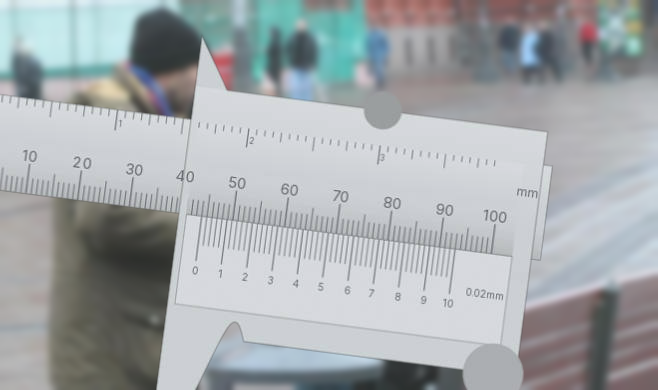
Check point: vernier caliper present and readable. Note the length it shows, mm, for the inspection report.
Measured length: 44.0 mm
